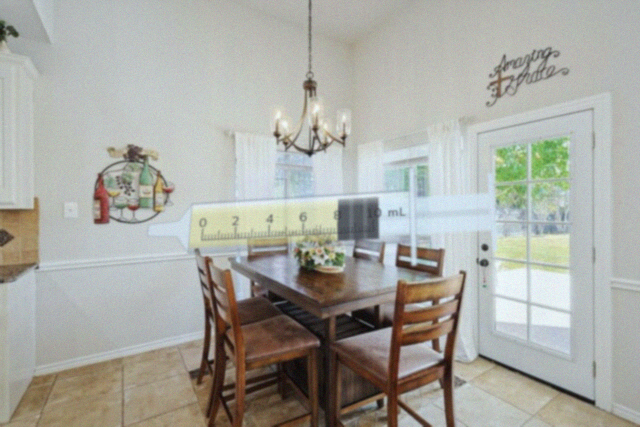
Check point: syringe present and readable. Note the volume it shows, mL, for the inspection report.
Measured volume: 8 mL
